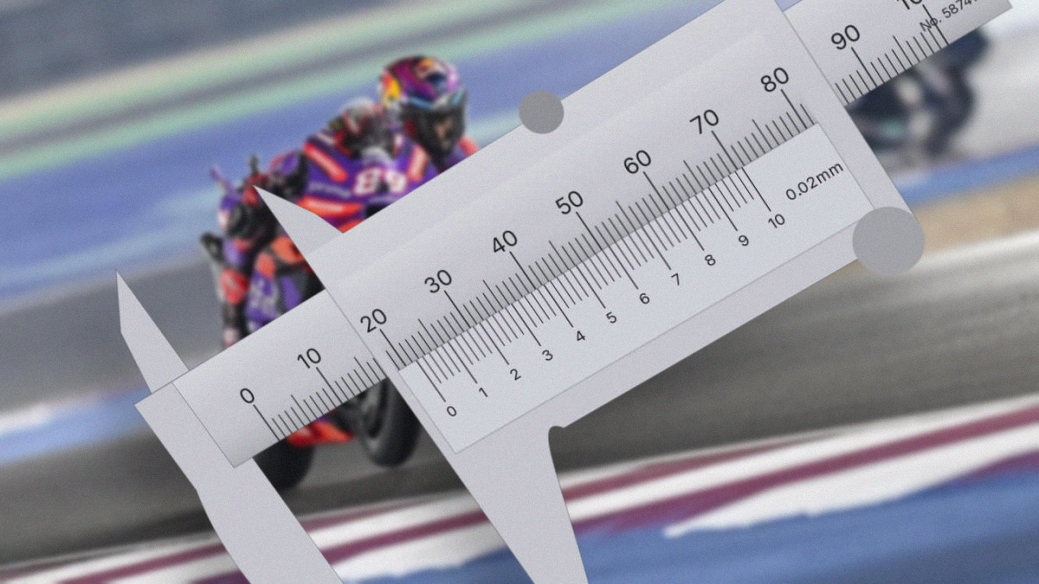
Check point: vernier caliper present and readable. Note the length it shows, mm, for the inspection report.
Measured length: 21.6 mm
